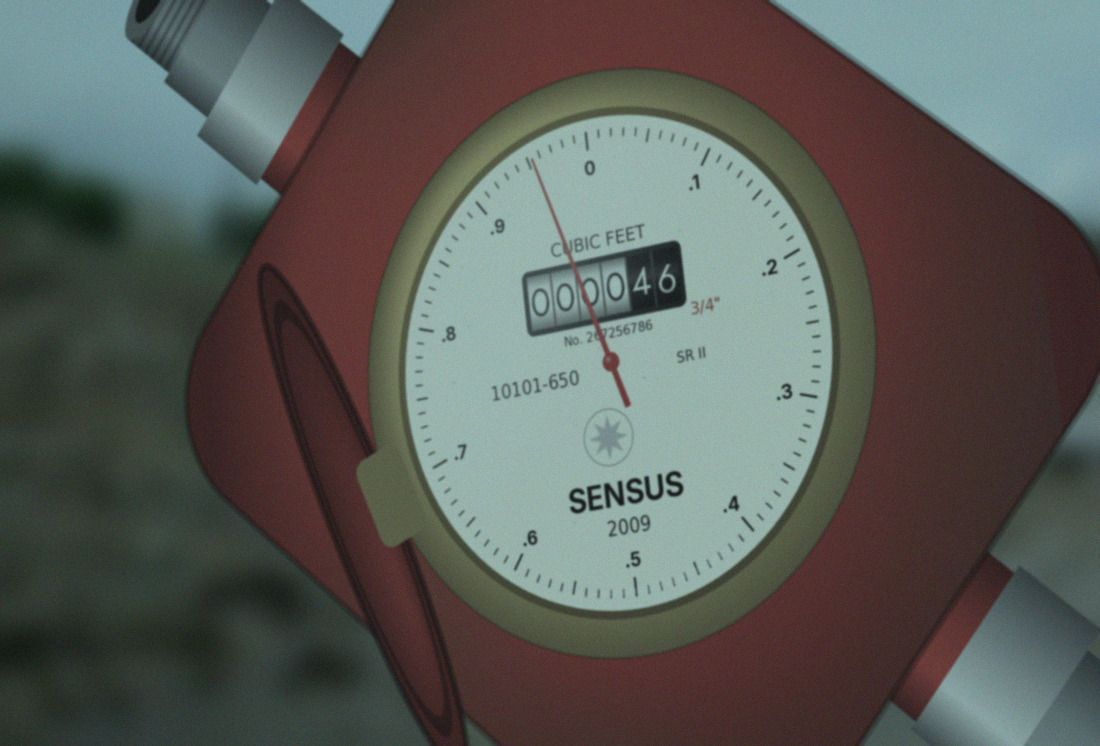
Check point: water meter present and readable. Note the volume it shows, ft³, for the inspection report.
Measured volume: 45.95 ft³
